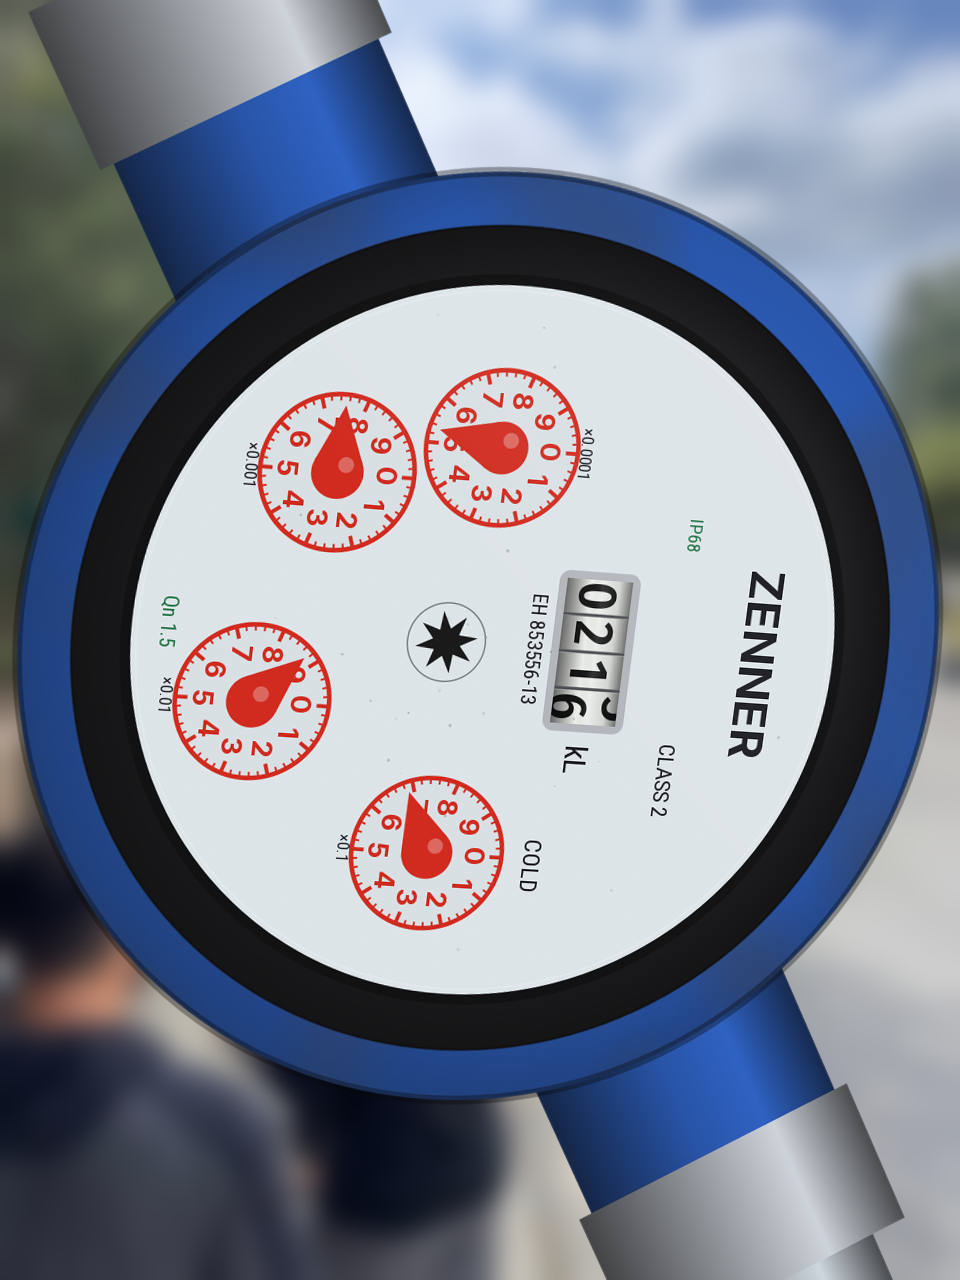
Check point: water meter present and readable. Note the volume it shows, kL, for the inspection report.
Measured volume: 215.6875 kL
